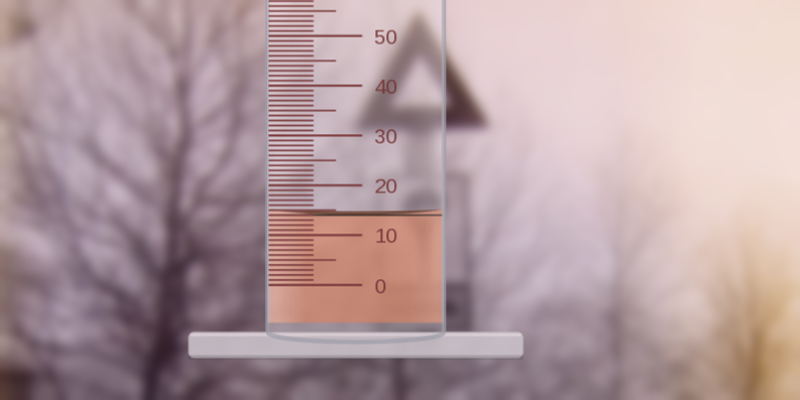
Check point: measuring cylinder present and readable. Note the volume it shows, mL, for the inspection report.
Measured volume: 14 mL
